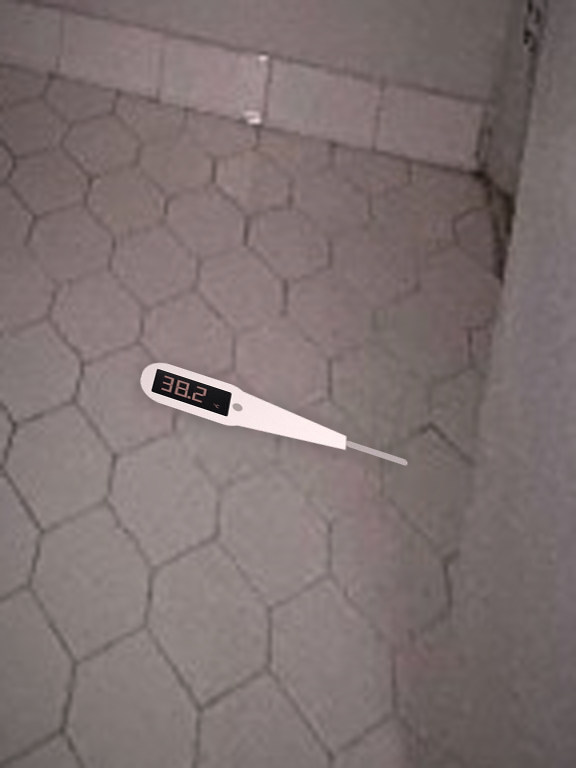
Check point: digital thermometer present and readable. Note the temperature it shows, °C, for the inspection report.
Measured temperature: 38.2 °C
